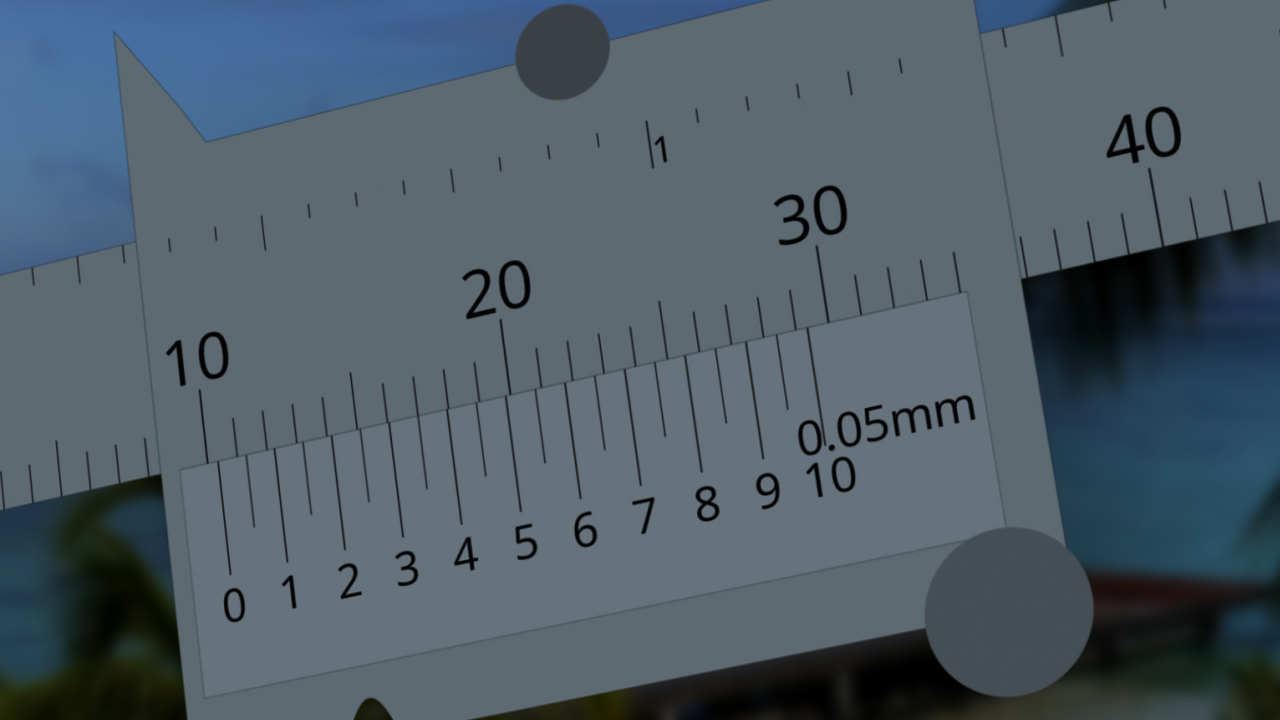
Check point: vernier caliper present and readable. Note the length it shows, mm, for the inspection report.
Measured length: 10.35 mm
